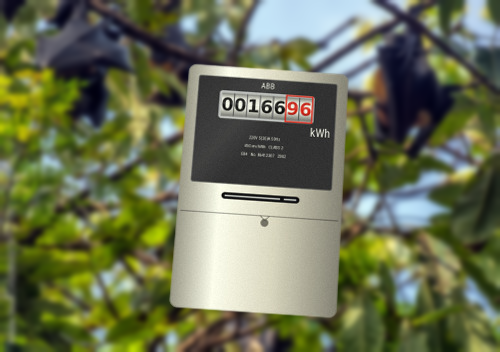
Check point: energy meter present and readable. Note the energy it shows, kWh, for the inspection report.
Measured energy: 166.96 kWh
